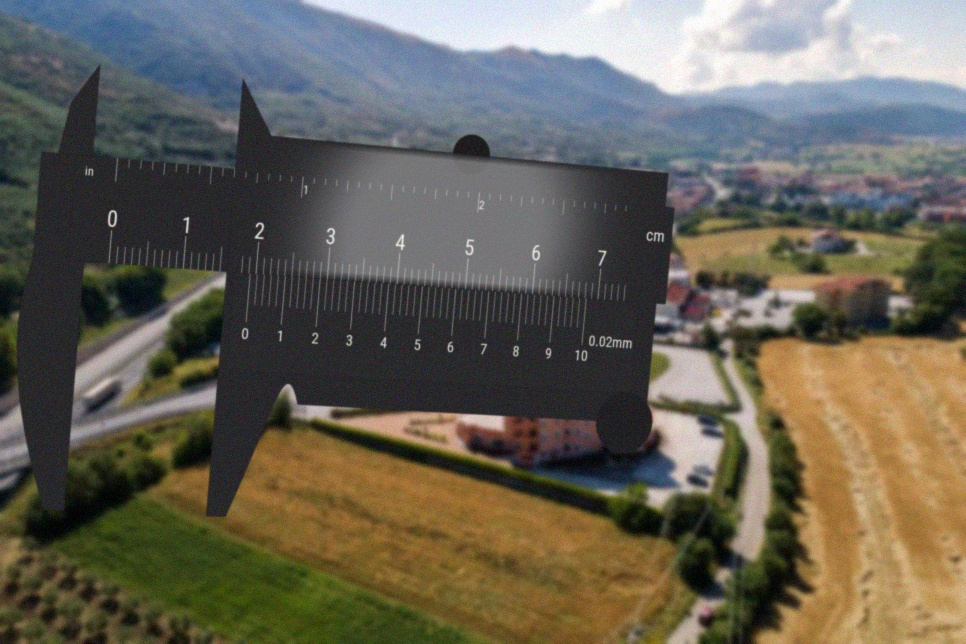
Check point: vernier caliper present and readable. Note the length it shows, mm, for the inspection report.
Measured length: 19.2 mm
